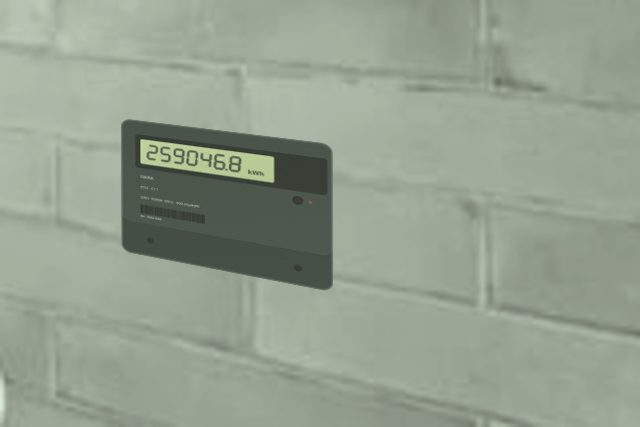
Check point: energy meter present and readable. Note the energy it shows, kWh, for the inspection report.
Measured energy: 259046.8 kWh
